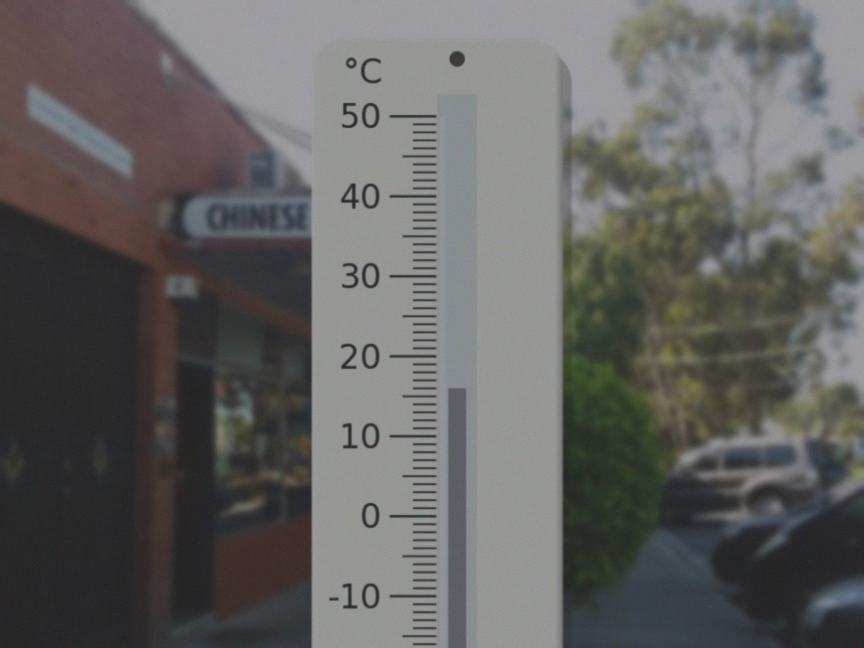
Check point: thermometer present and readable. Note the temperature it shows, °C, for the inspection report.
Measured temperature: 16 °C
